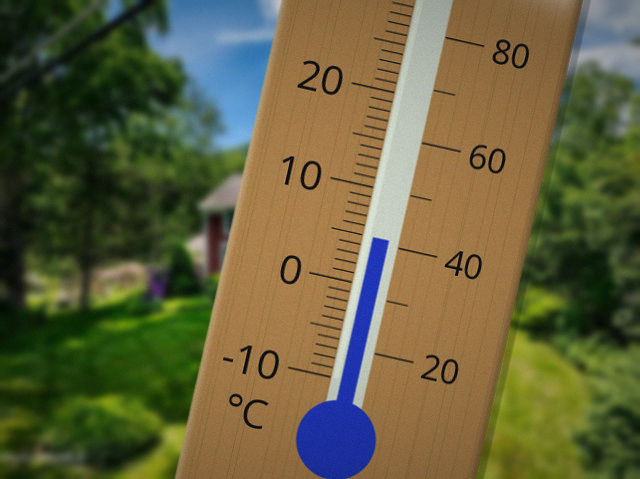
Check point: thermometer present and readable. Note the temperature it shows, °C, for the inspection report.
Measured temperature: 5 °C
